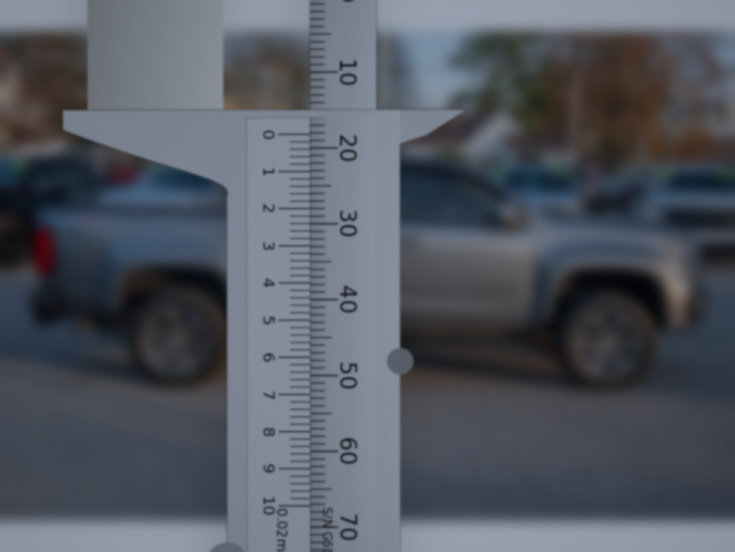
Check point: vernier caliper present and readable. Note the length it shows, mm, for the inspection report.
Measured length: 18.2 mm
